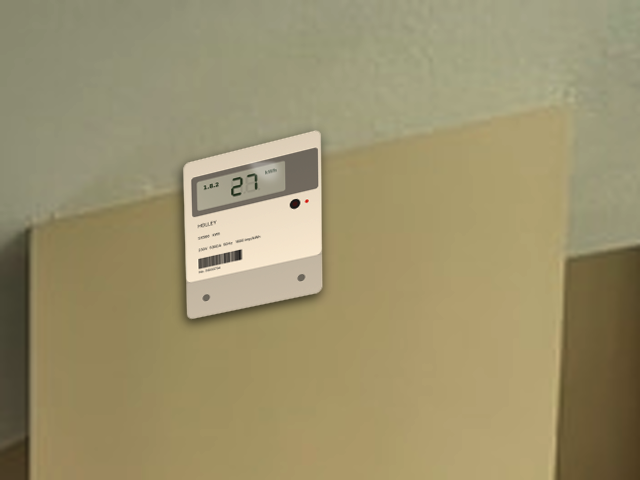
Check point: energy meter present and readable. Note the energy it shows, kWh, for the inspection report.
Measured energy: 27 kWh
